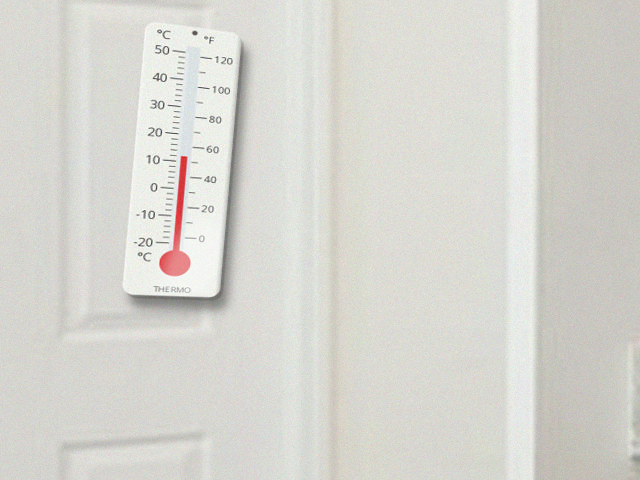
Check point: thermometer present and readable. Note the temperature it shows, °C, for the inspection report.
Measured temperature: 12 °C
